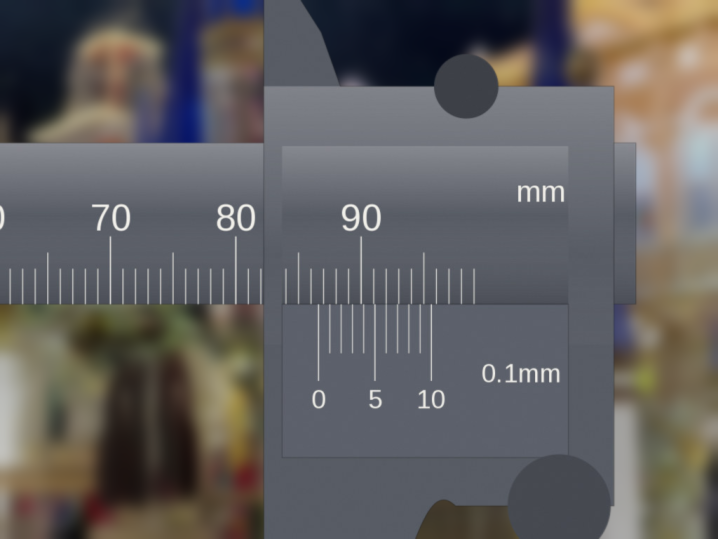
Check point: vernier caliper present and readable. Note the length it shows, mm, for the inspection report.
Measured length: 86.6 mm
